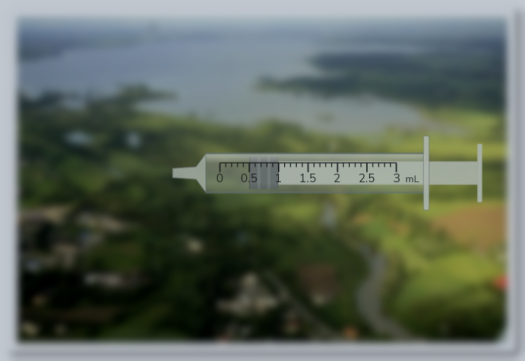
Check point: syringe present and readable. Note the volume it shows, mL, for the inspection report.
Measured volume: 0.5 mL
